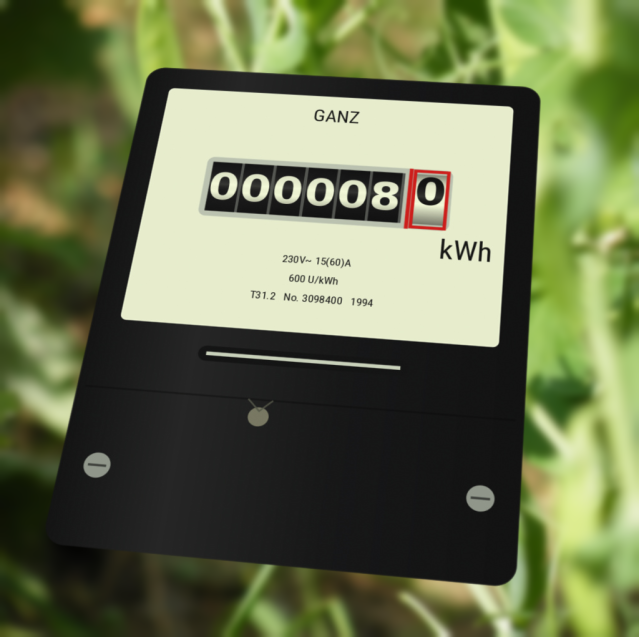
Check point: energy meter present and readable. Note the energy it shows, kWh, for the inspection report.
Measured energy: 8.0 kWh
